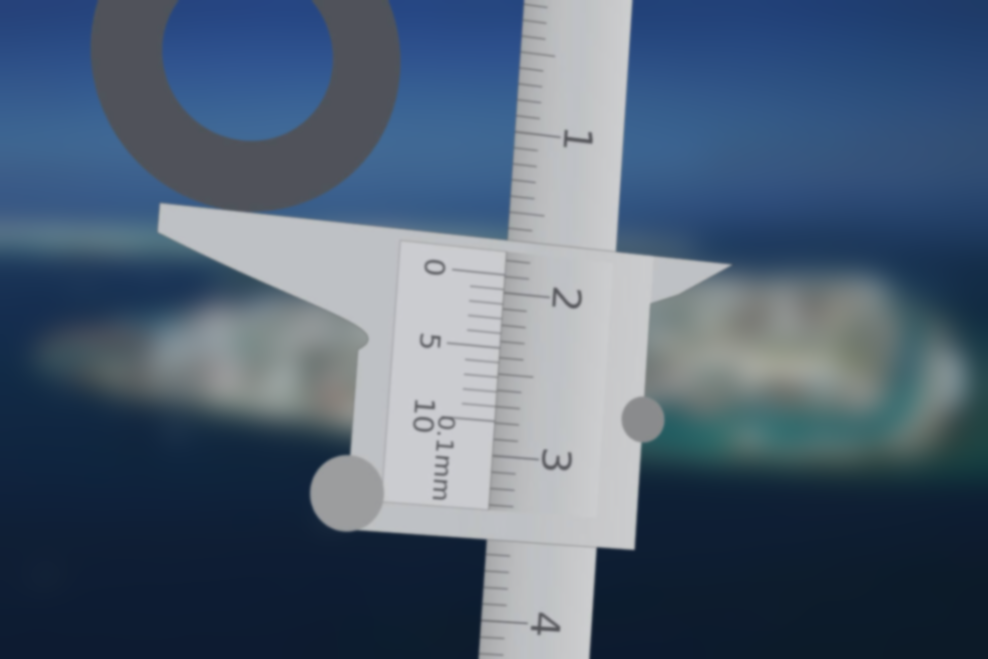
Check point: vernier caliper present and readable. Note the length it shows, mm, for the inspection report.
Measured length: 18.9 mm
